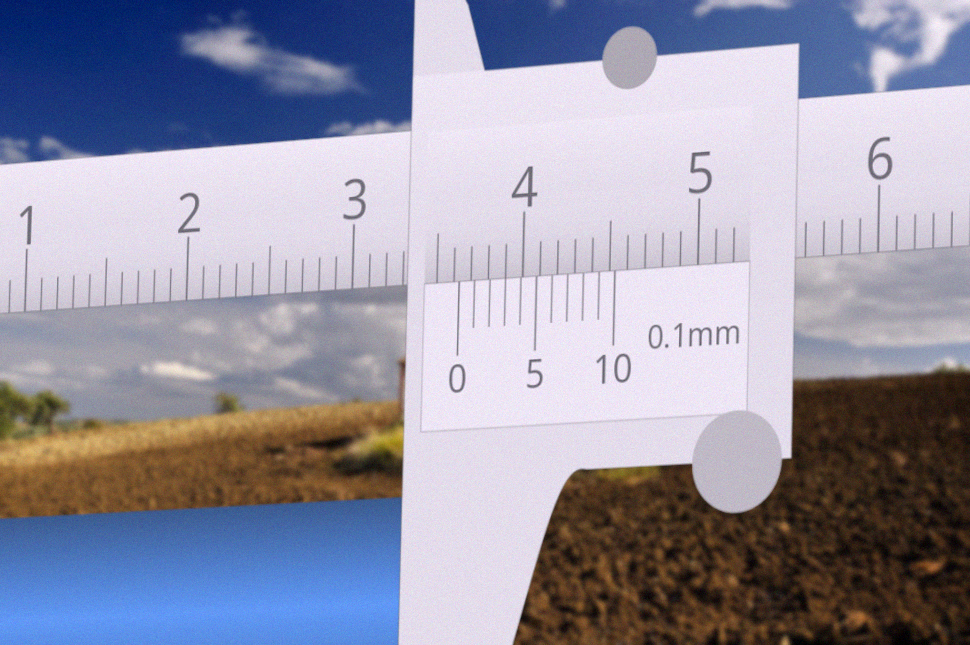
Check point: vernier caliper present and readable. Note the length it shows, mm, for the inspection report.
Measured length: 36.3 mm
